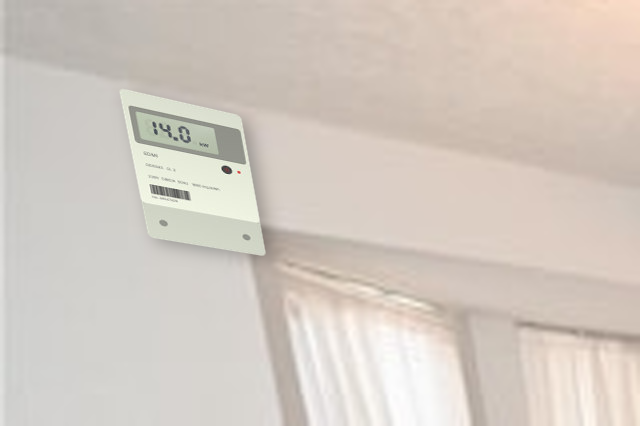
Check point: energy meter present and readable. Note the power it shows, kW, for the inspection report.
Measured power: 14.0 kW
